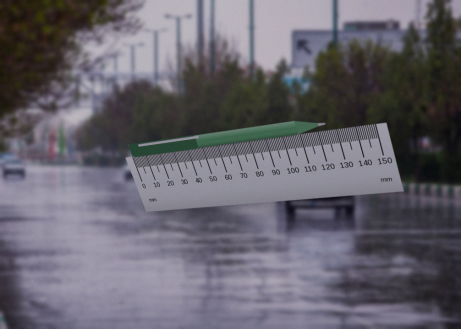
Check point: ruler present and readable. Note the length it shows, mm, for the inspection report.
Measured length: 125 mm
